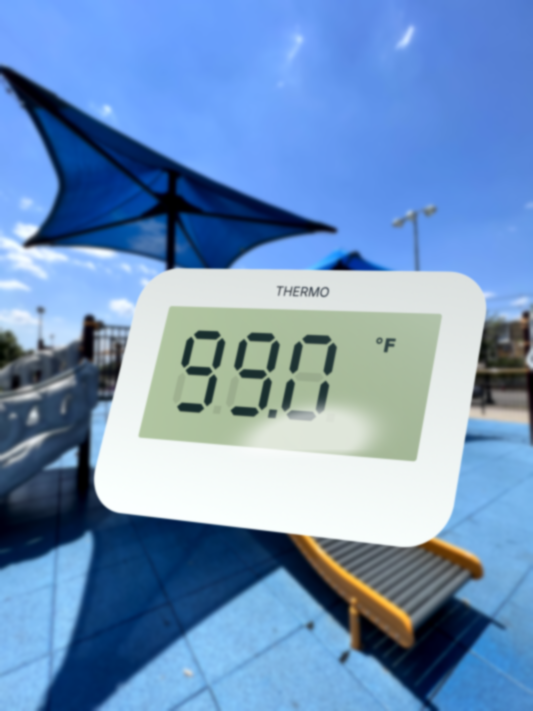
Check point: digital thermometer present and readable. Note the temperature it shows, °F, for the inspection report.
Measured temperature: 99.0 °F
